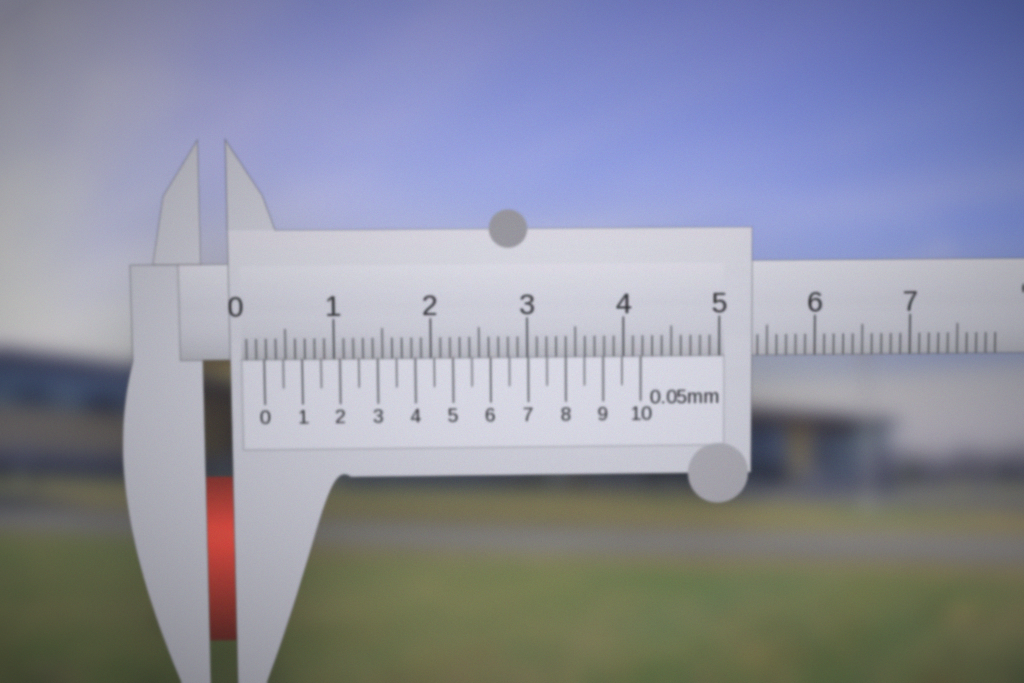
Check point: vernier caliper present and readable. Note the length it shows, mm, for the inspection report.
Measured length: 2.8 mm
